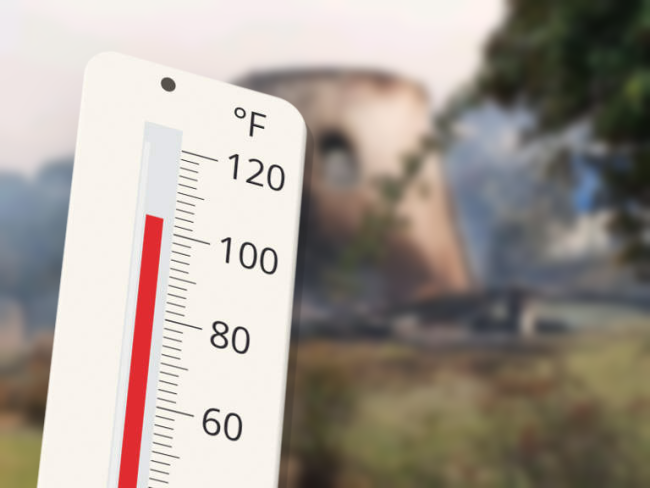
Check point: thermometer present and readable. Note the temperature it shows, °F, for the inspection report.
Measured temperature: 103 °F
